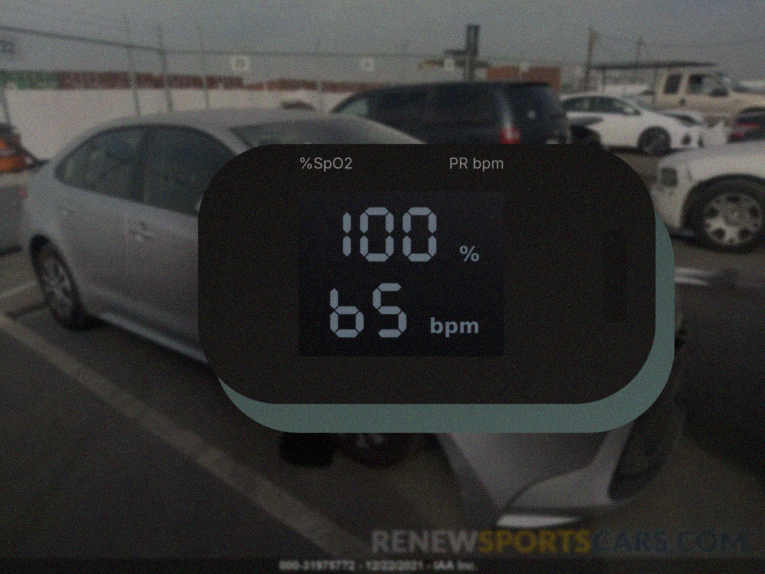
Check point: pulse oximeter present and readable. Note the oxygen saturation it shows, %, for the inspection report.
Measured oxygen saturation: 100 %
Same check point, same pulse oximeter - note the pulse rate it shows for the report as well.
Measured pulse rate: 65 bpm
